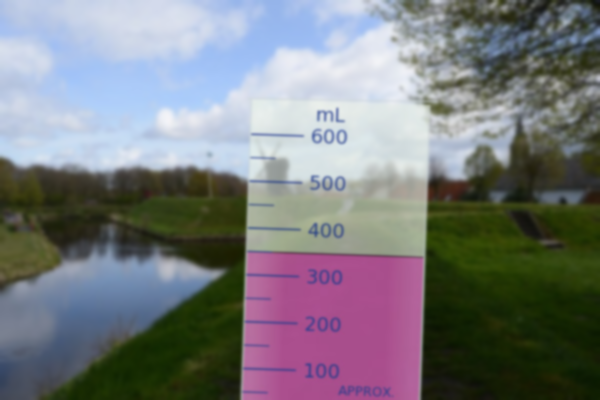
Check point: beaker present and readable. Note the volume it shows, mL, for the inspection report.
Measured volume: 350 mL
